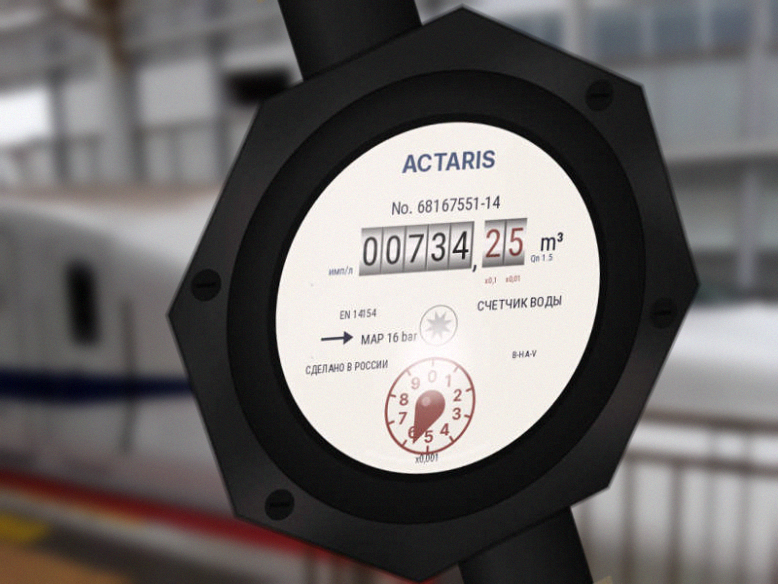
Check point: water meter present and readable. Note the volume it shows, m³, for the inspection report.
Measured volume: 734.255 m³
